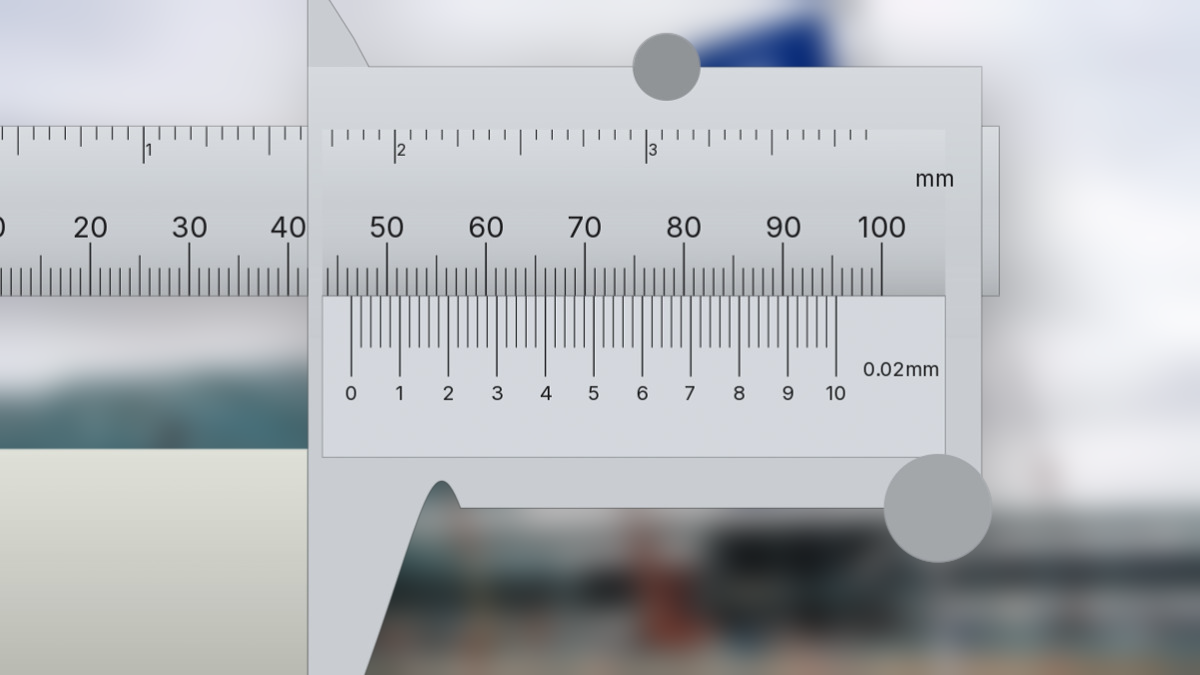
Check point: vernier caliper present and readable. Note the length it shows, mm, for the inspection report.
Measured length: 46.4 mm
